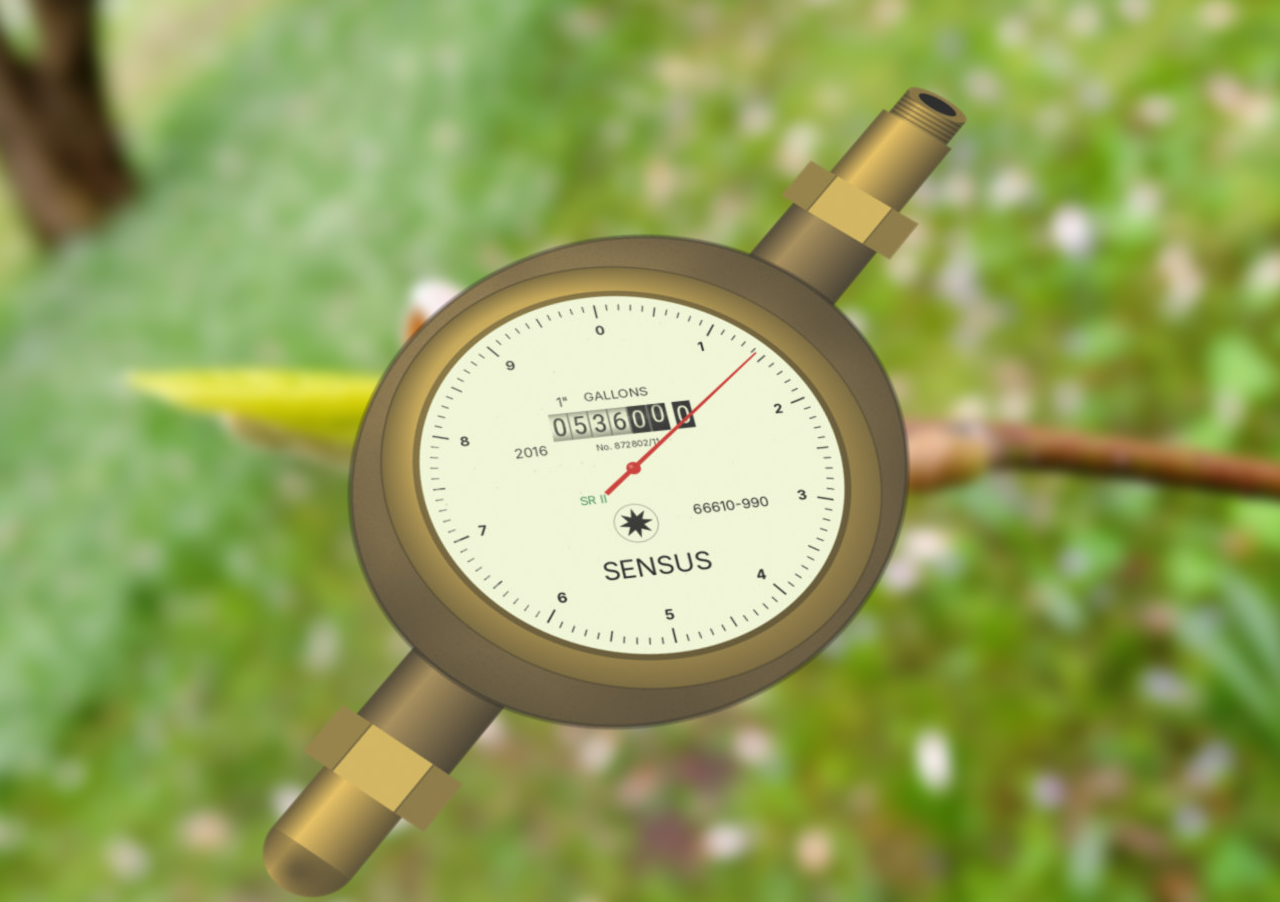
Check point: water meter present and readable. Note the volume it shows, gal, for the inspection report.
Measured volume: 536001.4 gal
